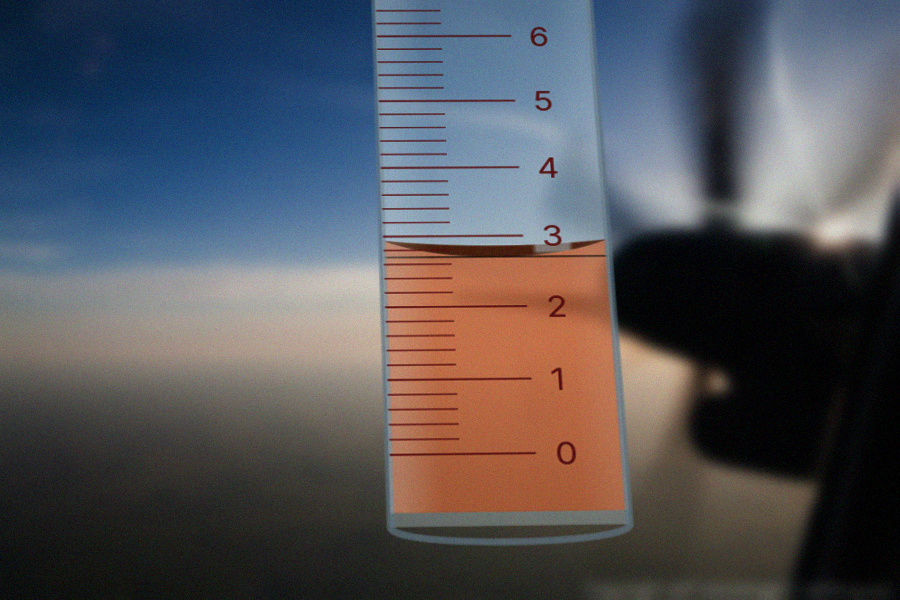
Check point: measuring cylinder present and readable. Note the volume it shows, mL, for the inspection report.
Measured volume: 2.7 mL
